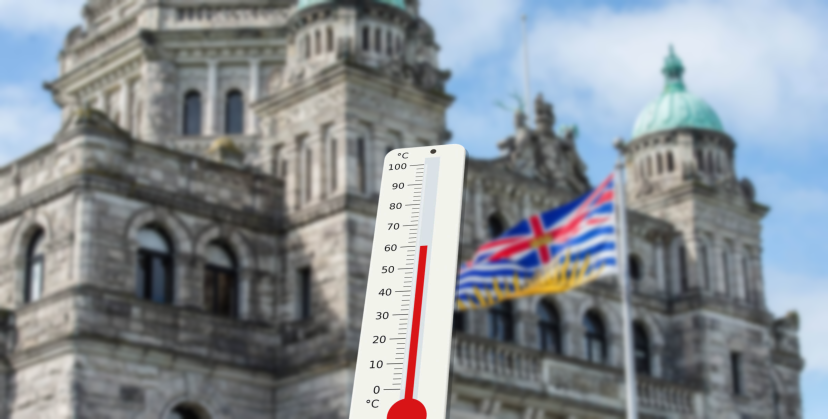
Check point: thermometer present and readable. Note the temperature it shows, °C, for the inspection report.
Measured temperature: 60 °C
